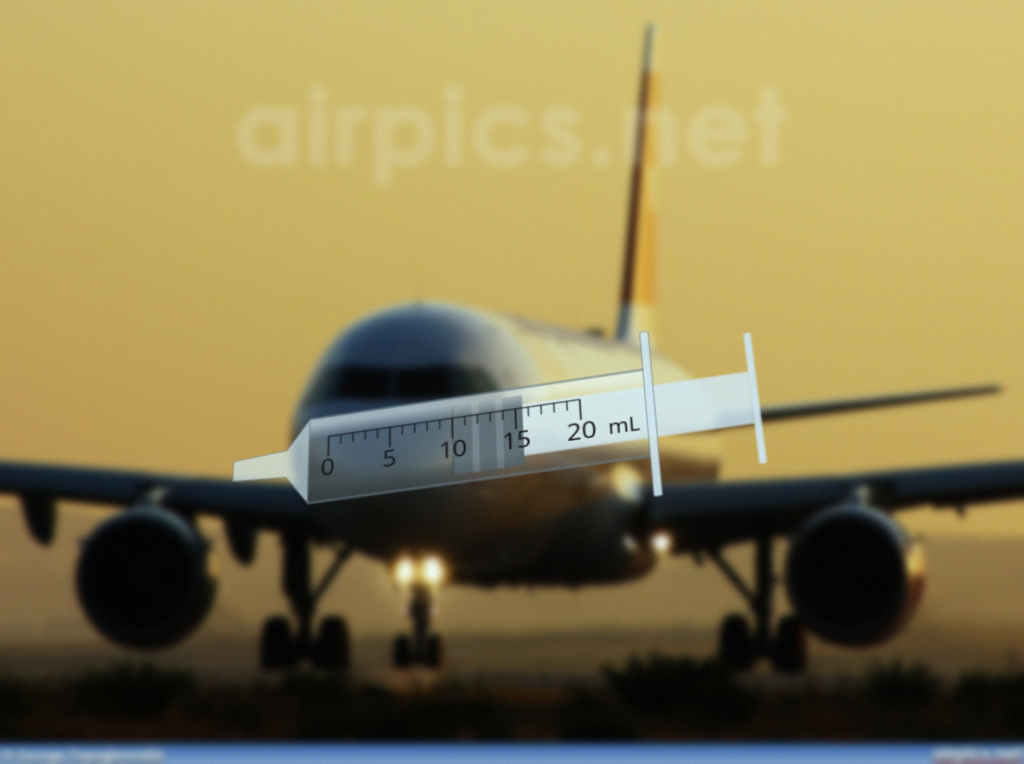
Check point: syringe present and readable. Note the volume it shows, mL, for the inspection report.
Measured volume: 10 mL
